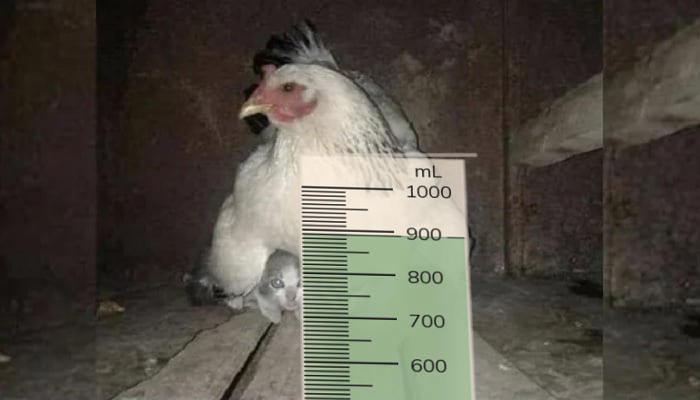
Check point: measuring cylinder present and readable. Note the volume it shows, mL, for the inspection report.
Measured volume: 890 mL
